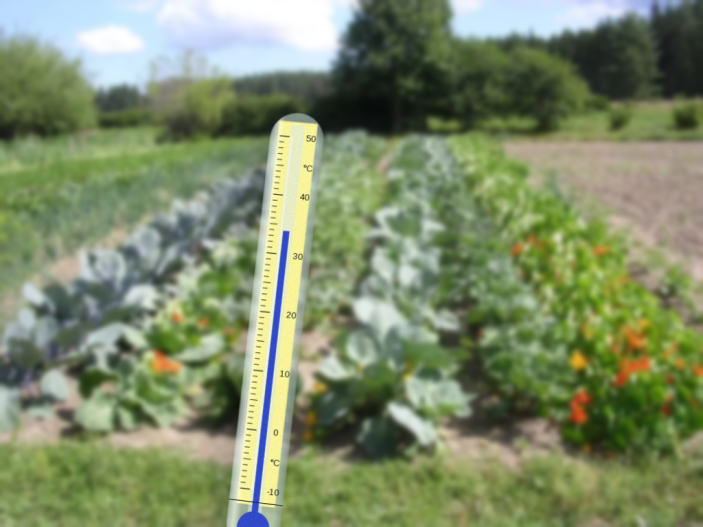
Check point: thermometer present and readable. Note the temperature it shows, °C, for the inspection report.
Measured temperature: 34 °C
